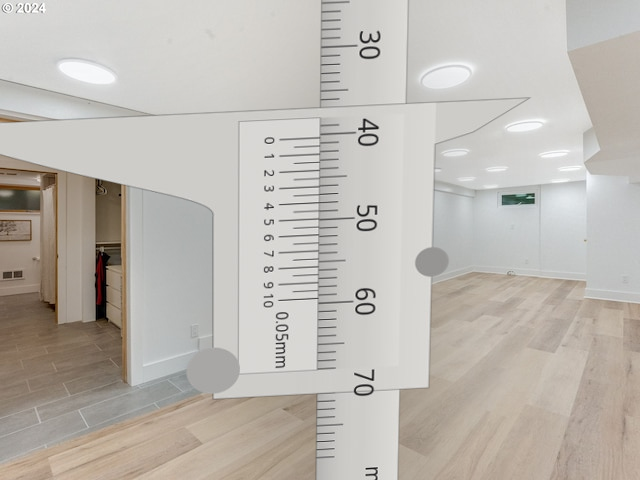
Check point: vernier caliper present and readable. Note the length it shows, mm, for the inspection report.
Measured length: 40.4 mm
